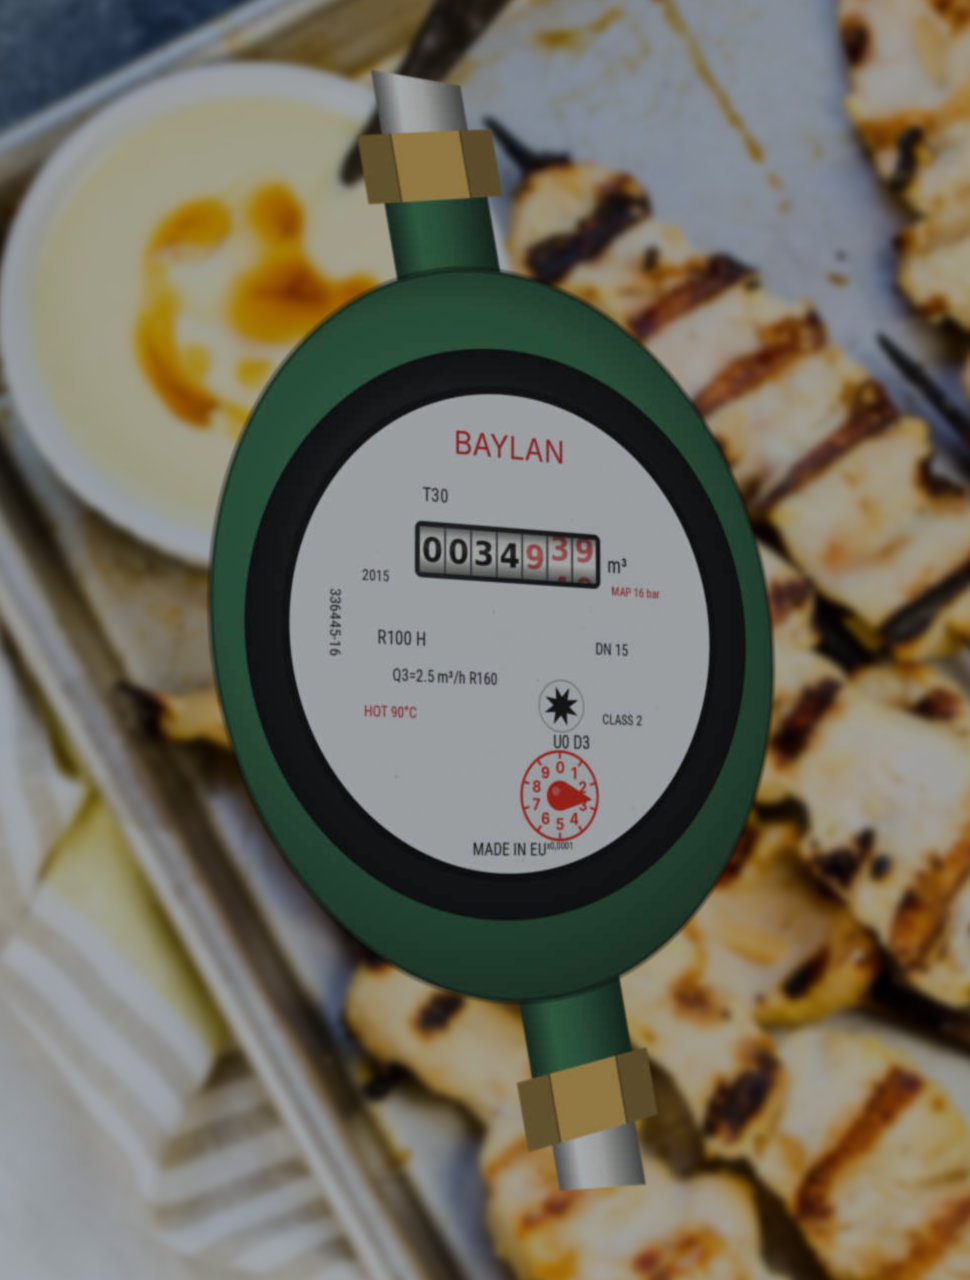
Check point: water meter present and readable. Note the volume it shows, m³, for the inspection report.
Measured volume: 34.9392 m³
